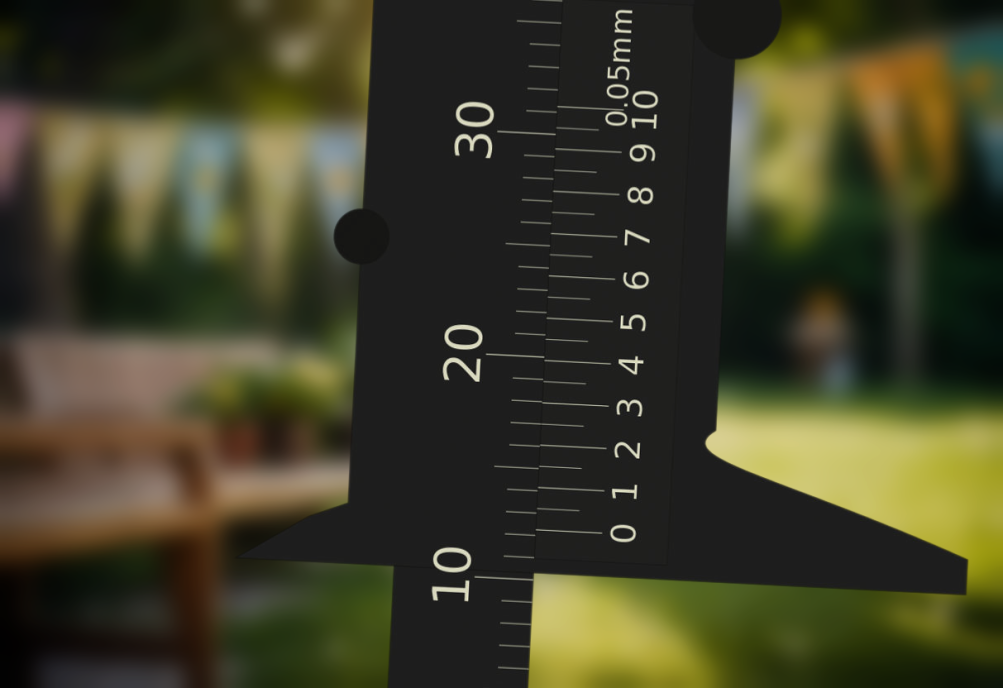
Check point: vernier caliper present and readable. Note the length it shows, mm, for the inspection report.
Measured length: 12.25 mm
